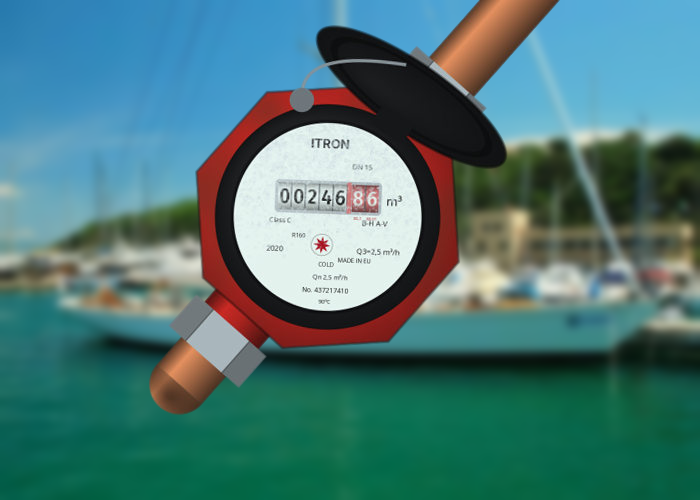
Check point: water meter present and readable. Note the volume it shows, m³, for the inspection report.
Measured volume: 246.86 m³
